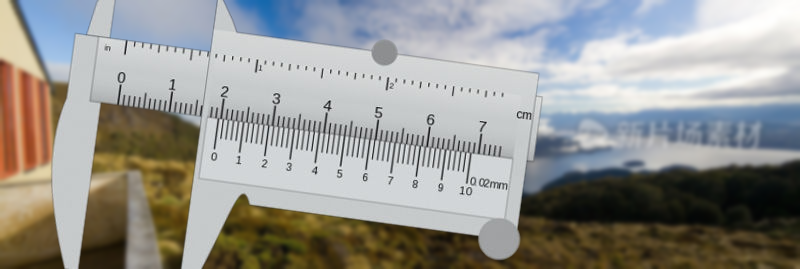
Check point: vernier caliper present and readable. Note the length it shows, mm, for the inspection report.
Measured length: 19.5 mm
